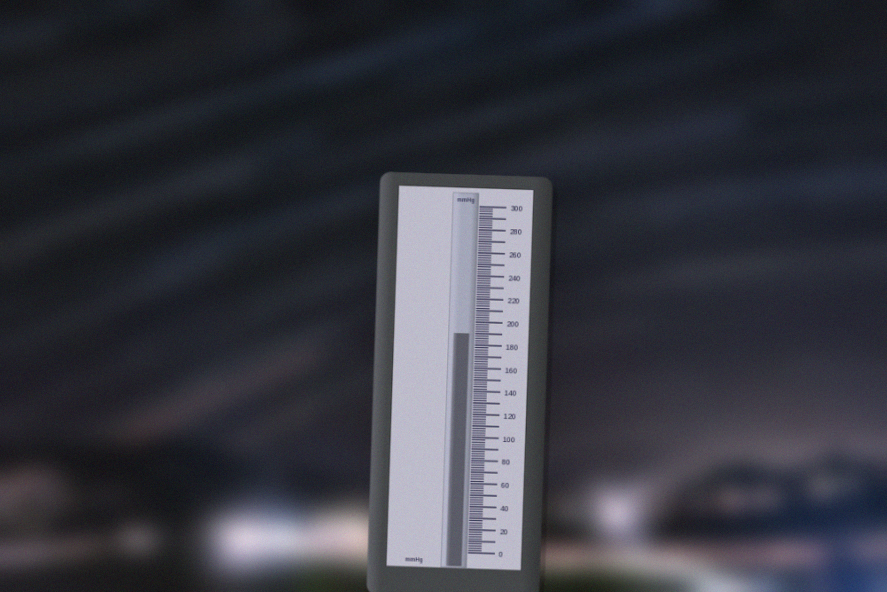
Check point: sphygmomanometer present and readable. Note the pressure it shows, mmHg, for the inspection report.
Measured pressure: 190 mmHg
